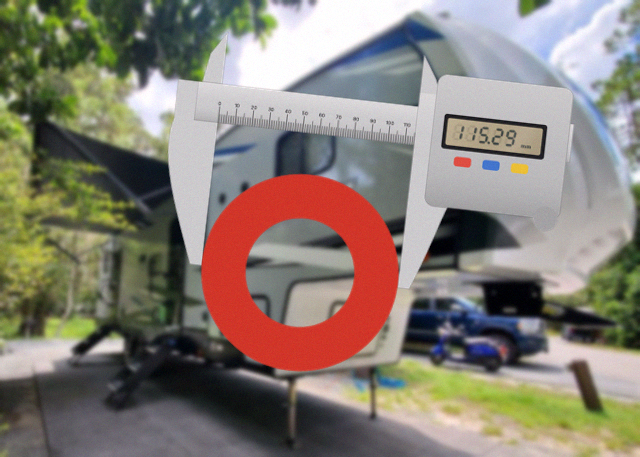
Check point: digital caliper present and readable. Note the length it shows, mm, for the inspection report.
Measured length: 115.29 mm
